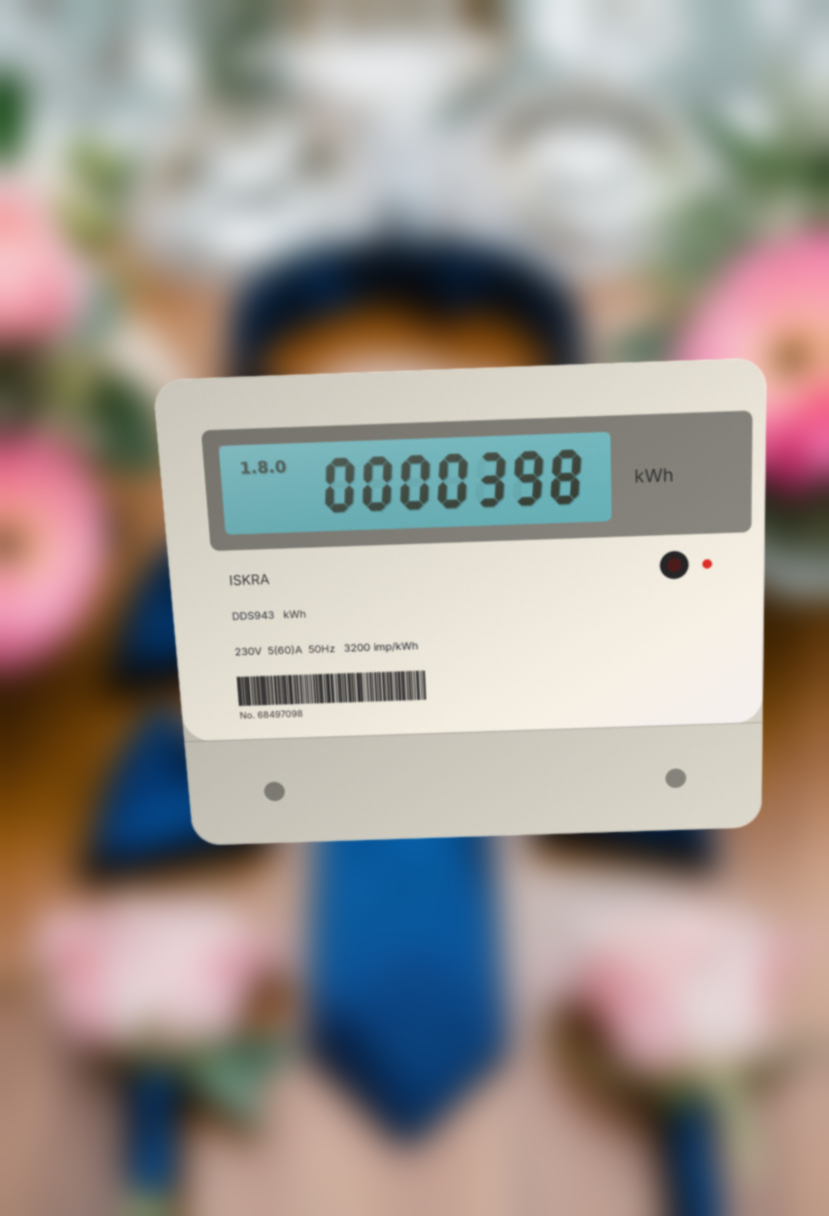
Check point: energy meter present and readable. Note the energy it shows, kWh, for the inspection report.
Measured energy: 398 kWh
